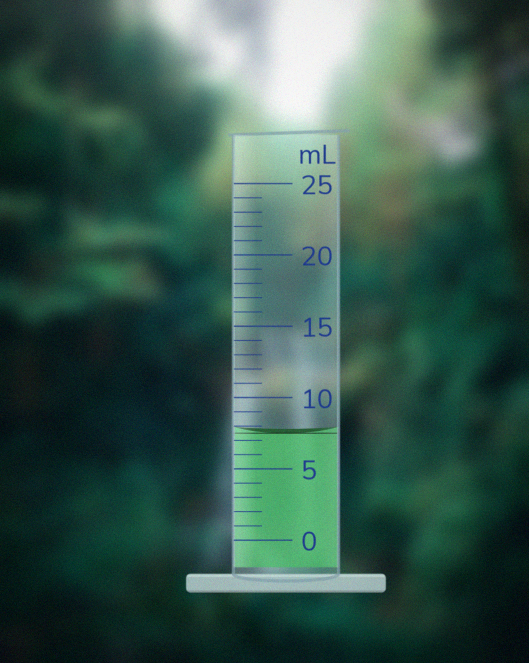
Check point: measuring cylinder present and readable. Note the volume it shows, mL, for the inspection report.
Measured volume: 7.5 mL
